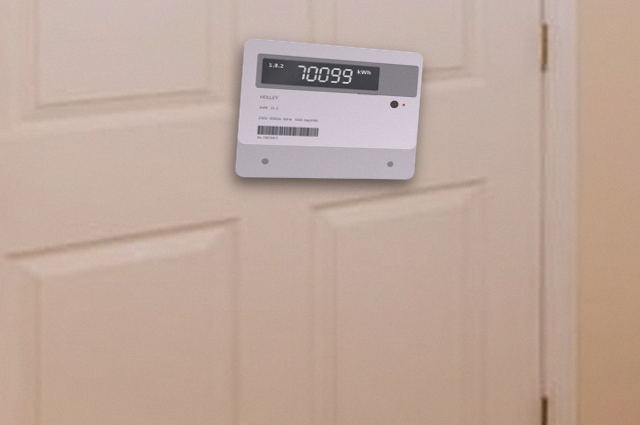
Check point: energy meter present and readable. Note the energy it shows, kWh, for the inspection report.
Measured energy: 70099 kWh
